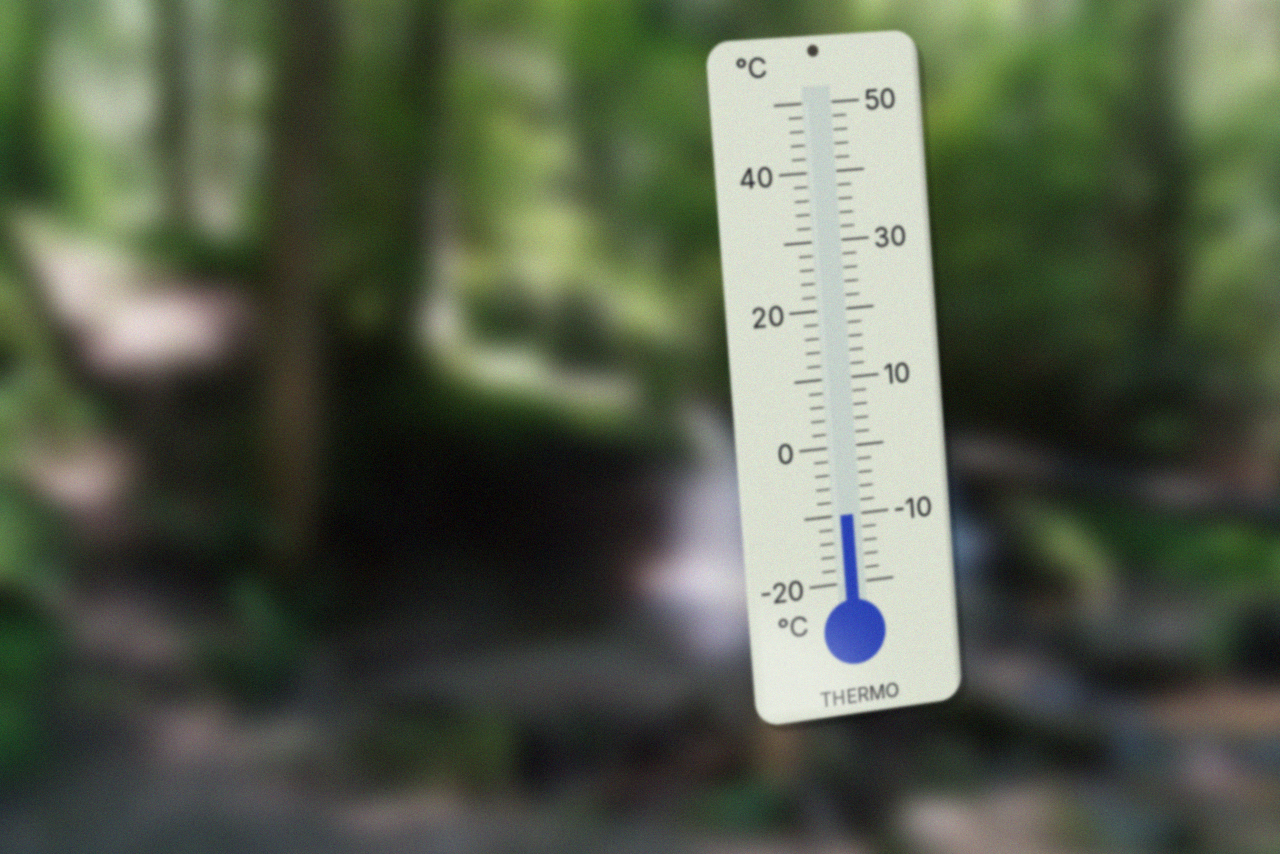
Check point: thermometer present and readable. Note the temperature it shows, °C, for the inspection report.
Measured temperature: -10 °C
